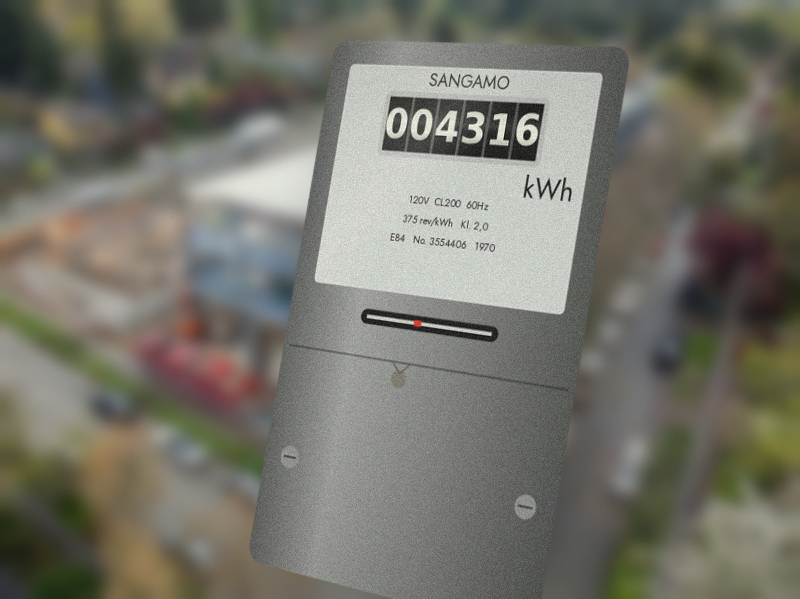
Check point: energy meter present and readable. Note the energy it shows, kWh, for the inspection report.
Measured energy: 4316 kWh
